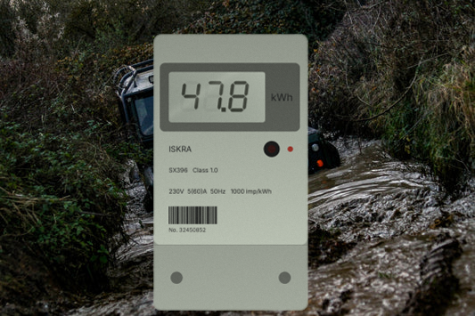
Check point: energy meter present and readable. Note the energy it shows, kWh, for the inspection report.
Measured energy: 47.8 kWh
